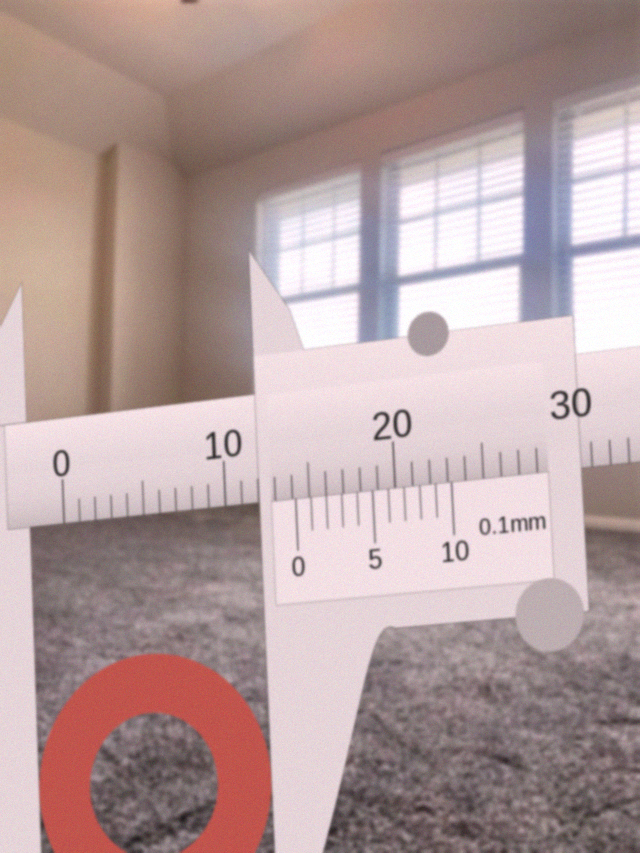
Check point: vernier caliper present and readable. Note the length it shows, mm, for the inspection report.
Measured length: 14.2 mm
